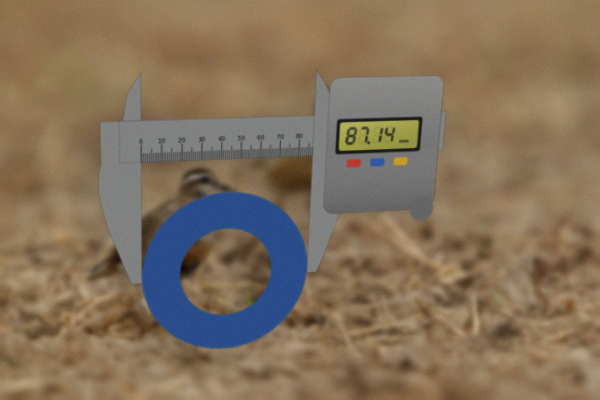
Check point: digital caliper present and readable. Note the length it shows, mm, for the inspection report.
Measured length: 87.14 mm
